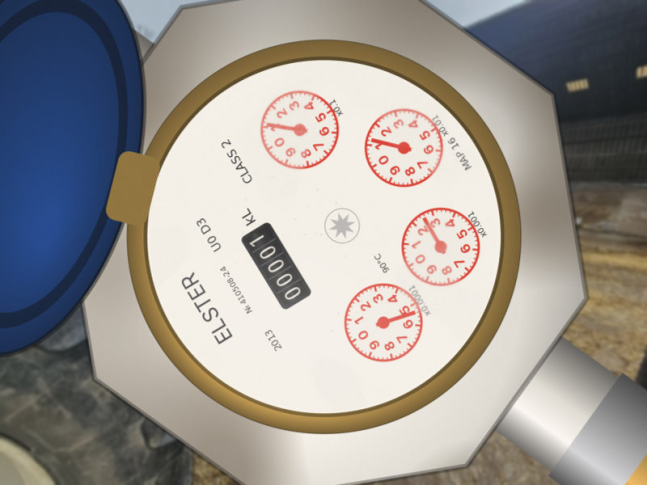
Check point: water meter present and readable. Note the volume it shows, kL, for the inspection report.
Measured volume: 1.1125 kL
